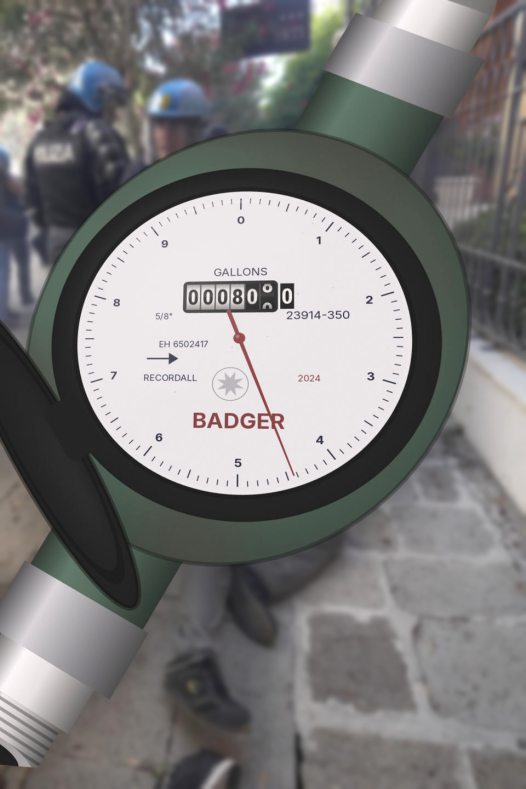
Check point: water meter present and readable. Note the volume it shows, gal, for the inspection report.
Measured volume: 8084.4 gal
